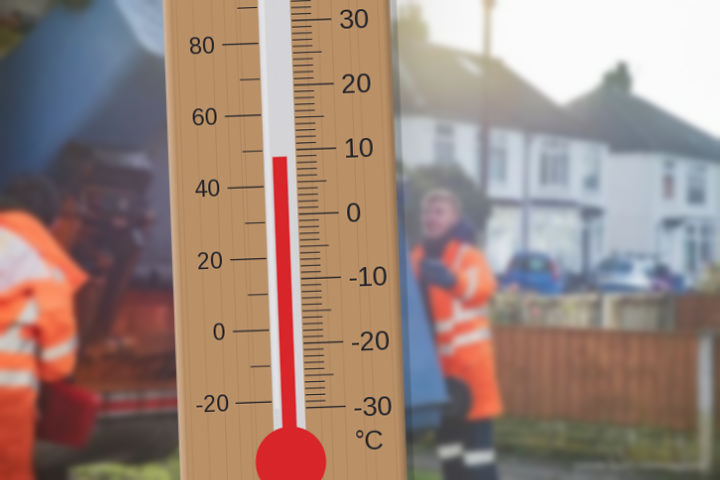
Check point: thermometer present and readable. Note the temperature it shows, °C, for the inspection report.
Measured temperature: 9 °C
